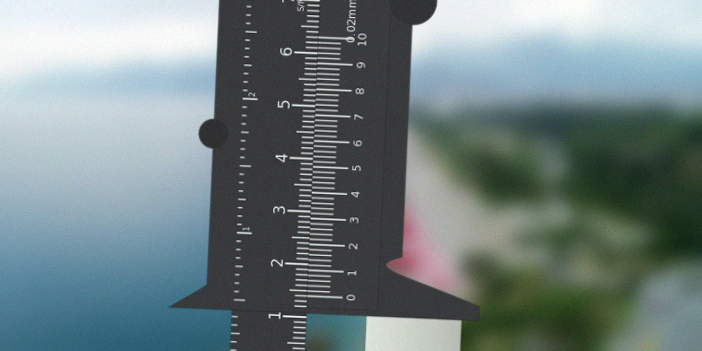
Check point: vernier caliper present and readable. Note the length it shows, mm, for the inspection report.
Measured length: 14.0 mm
